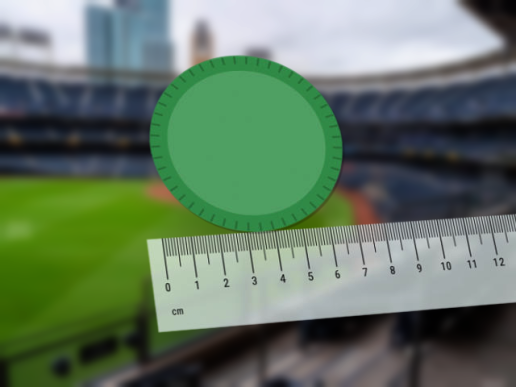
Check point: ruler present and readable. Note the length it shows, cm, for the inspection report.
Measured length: 7 cm
